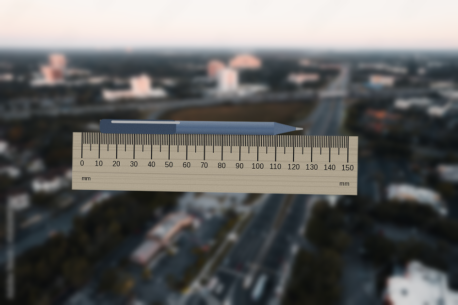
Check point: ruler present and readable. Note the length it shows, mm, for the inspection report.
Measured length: 115 mm
